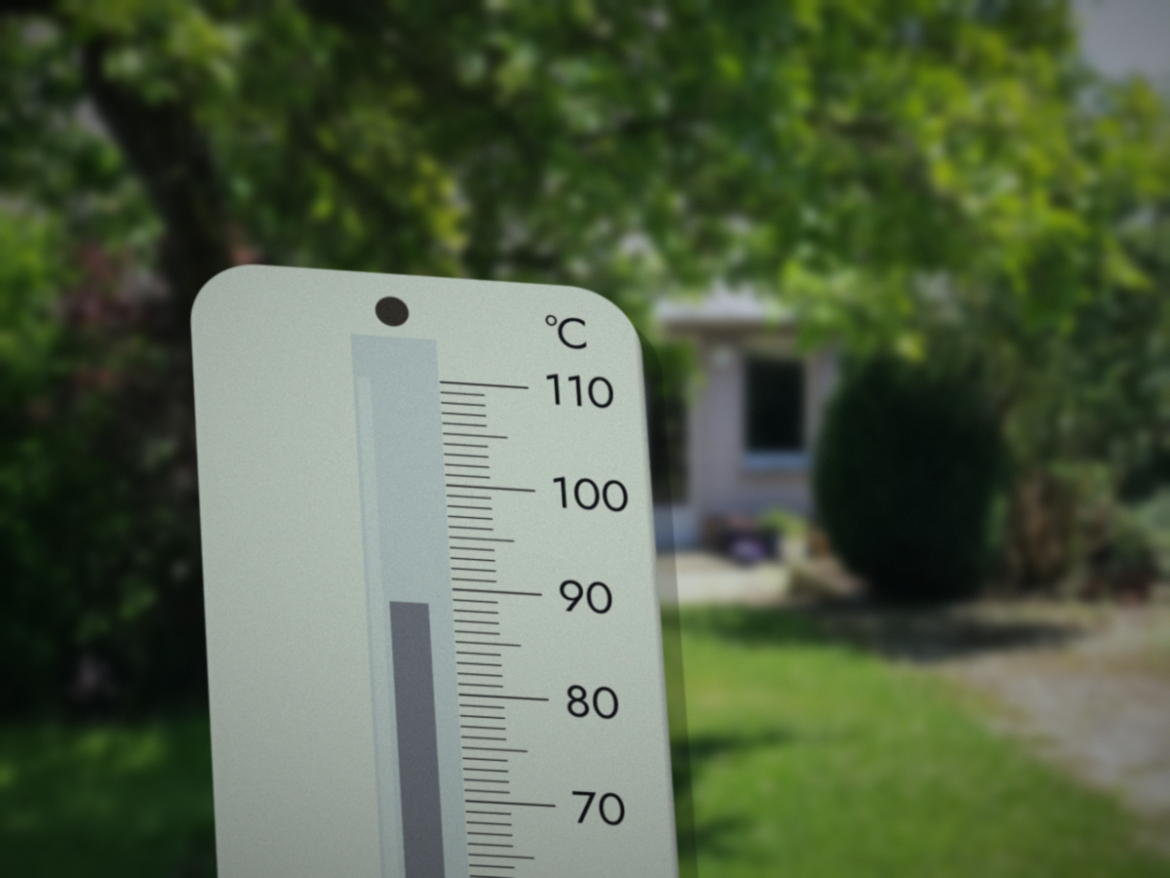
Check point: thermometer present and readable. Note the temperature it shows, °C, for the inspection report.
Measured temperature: 88.5 °C
